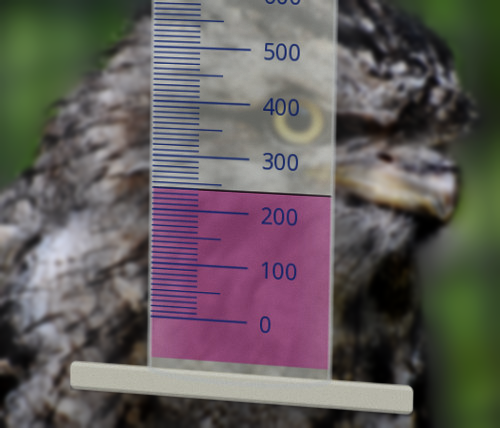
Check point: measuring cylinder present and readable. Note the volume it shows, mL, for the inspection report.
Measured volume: 240 mL
